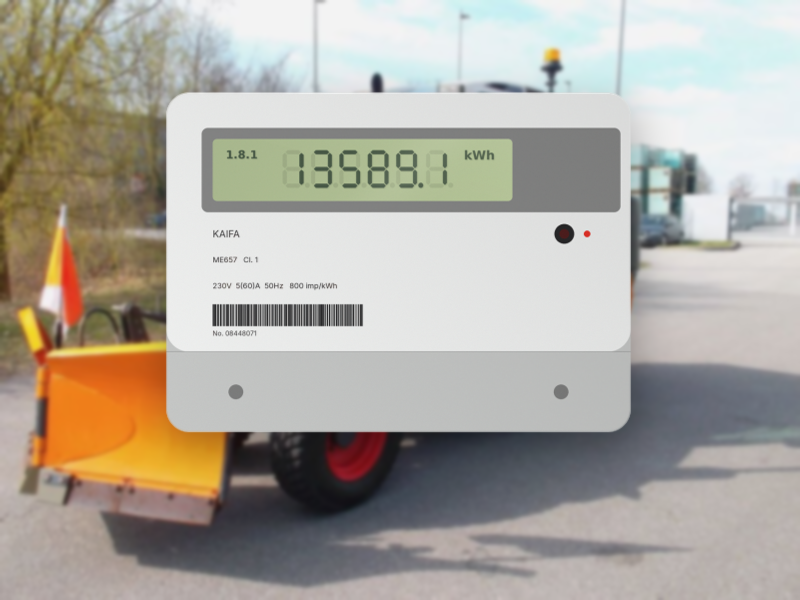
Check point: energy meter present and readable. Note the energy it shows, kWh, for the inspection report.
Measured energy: 13589.1 kWh
